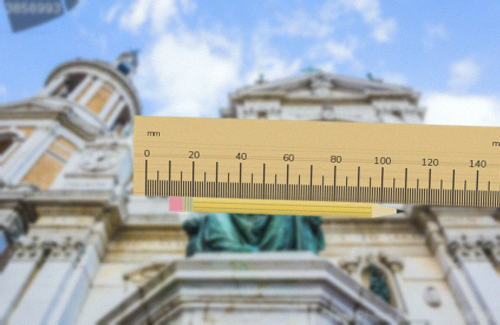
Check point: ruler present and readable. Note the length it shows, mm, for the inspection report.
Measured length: 100 mm
